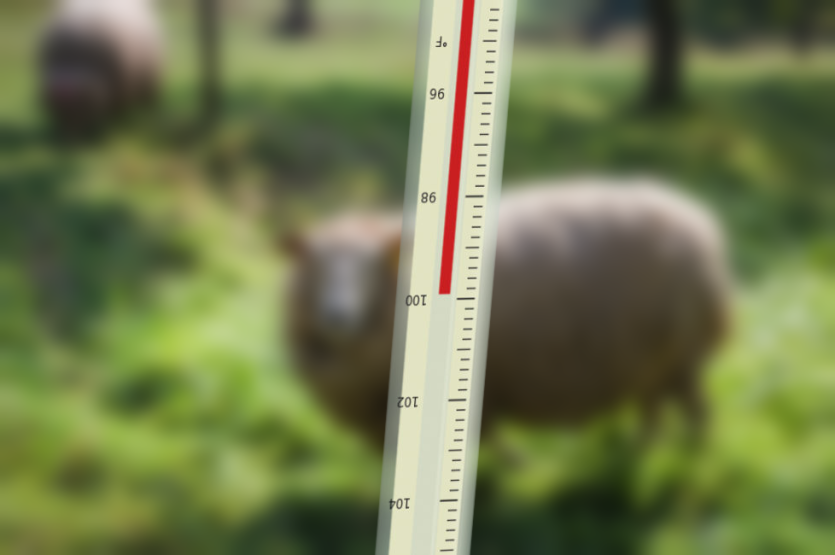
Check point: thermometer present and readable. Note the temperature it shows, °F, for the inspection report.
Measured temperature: 99.9 °F
